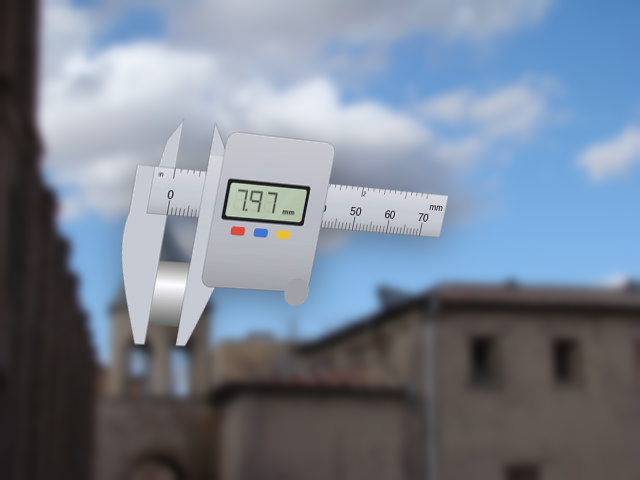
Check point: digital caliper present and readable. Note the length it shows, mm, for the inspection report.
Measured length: 7.97 mm
